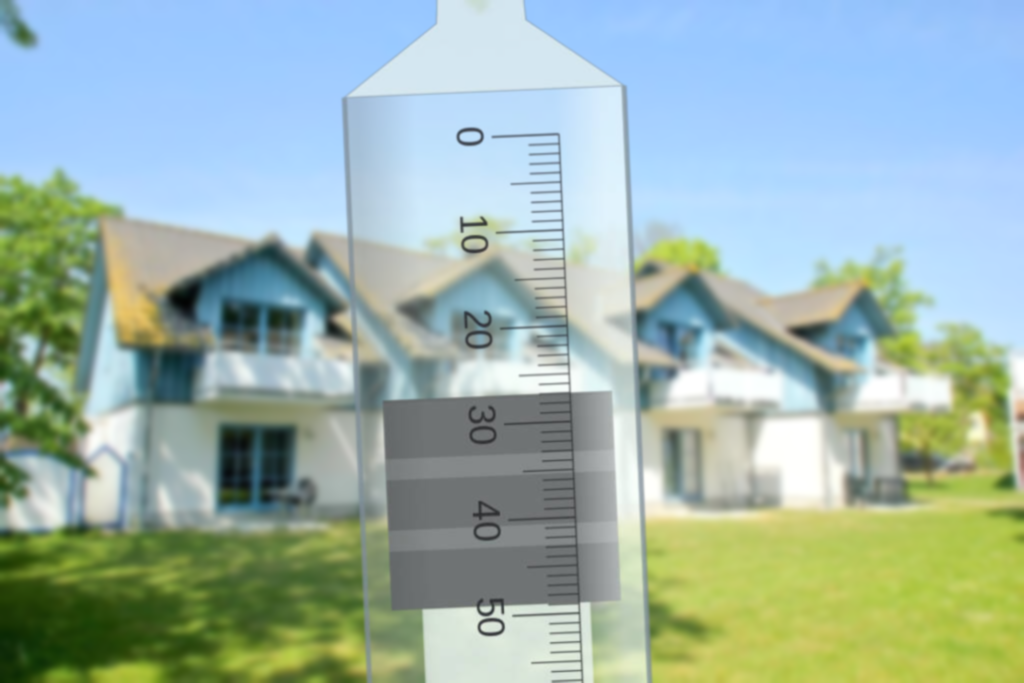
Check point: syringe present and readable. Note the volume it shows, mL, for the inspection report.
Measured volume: 27 mL
